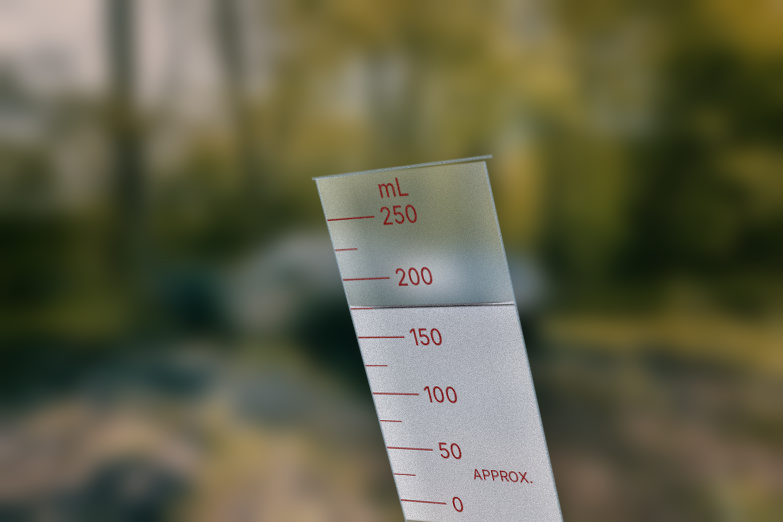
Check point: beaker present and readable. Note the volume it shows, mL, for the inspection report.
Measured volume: 175 mL
